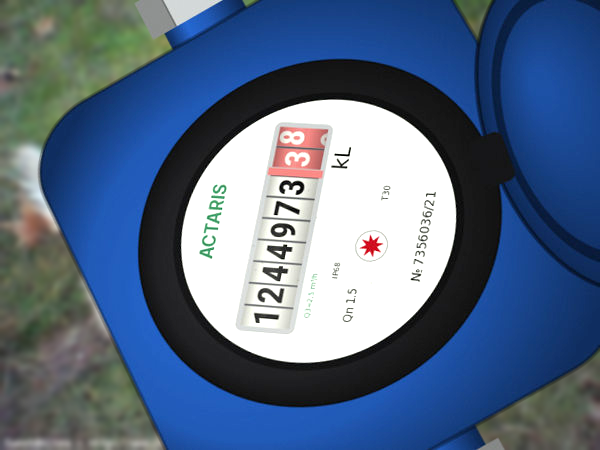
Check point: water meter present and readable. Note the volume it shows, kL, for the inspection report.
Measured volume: 1244973.38 kL
